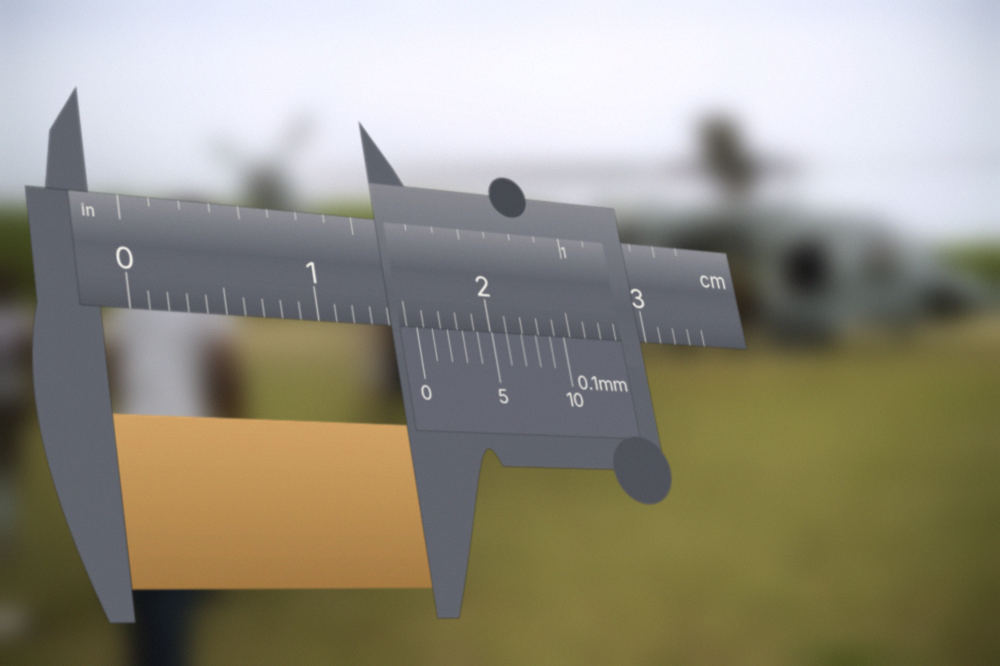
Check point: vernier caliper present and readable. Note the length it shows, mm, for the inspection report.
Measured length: 15.6 mm
